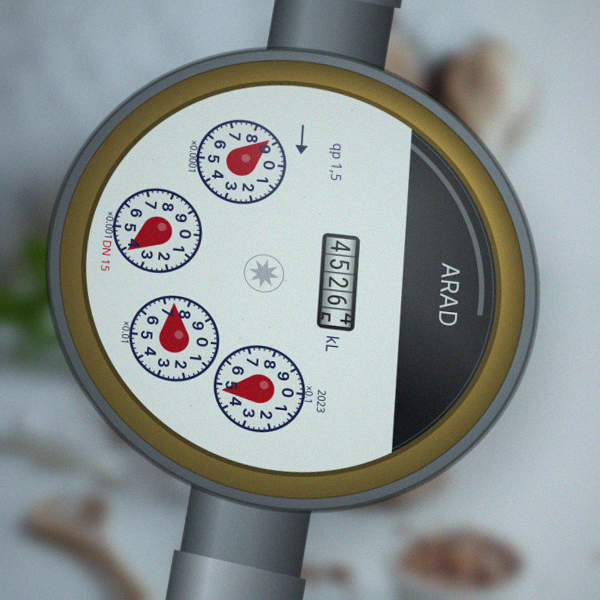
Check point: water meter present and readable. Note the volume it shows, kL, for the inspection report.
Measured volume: 45264.4738 kL
